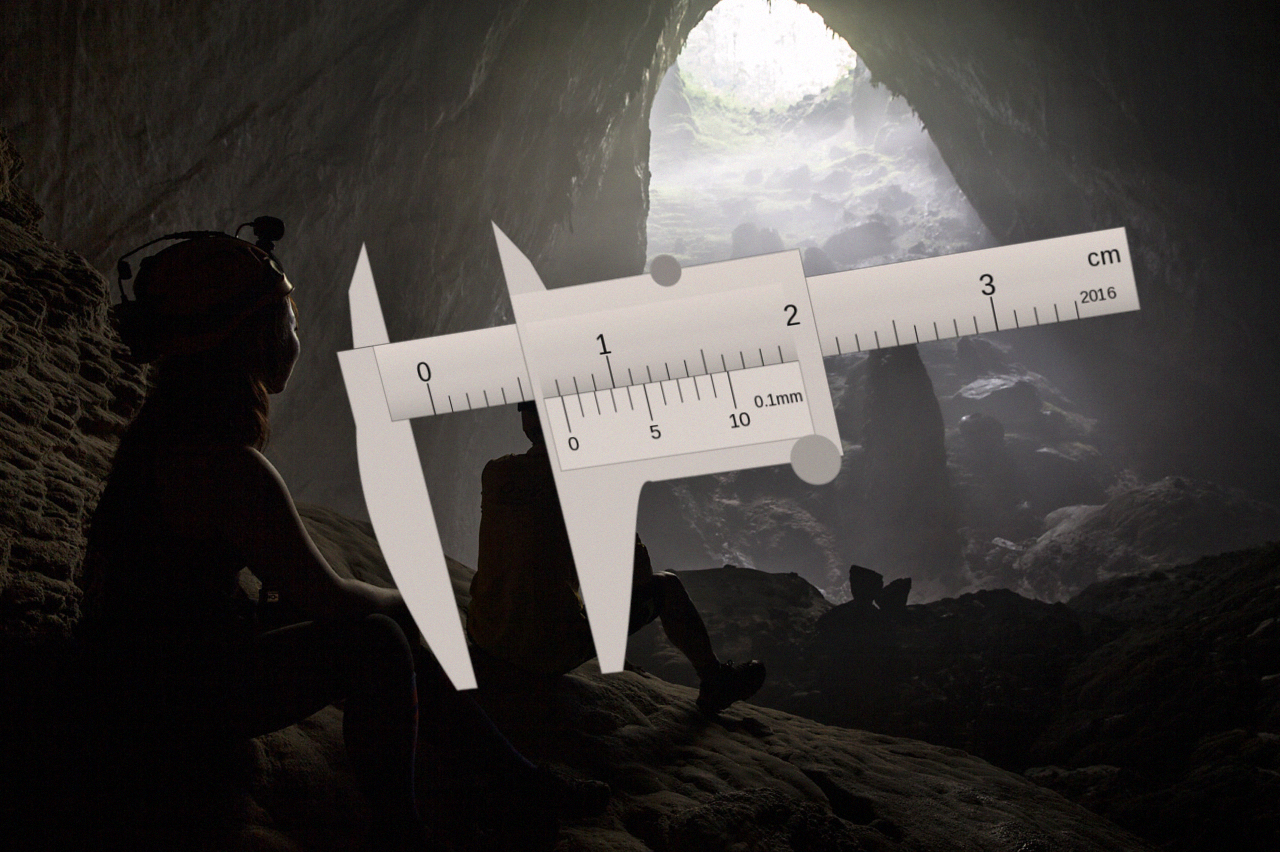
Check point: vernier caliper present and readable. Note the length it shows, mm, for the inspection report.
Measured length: 7.1 mm
